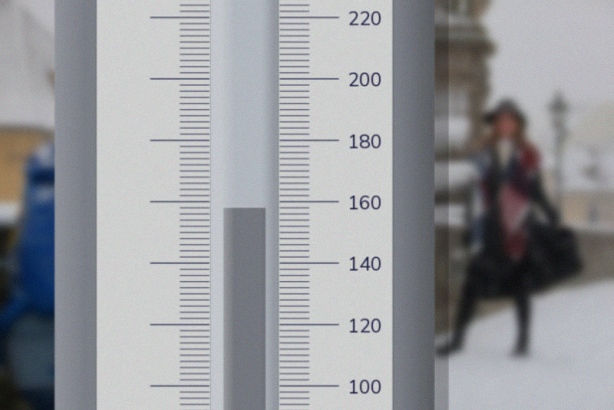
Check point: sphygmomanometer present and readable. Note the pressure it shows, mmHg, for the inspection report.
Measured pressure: 158 mmHg
